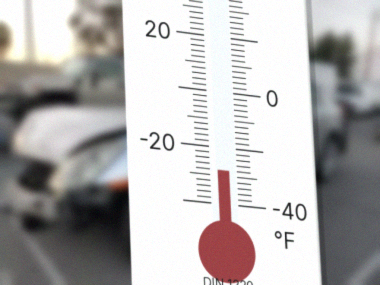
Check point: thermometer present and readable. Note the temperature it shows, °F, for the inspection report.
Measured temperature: -28 °F
